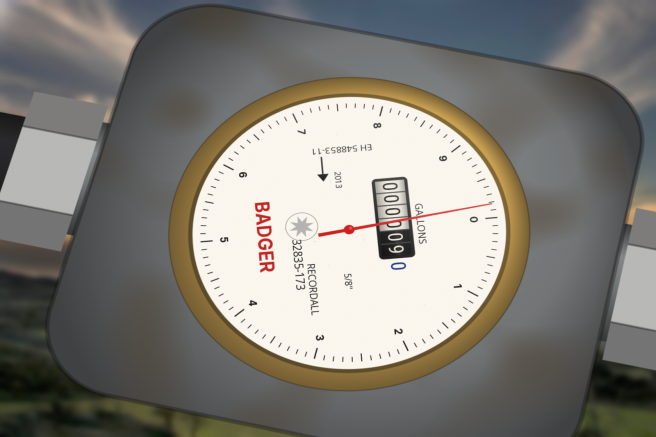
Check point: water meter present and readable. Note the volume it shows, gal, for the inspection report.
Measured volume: 89.8 gal
